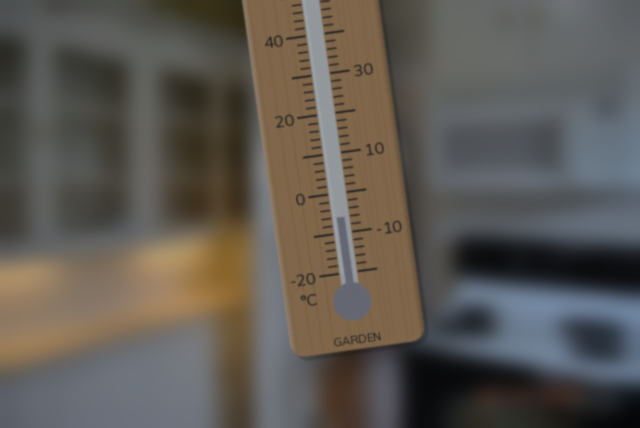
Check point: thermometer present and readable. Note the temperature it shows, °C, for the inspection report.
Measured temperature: -6 °C
